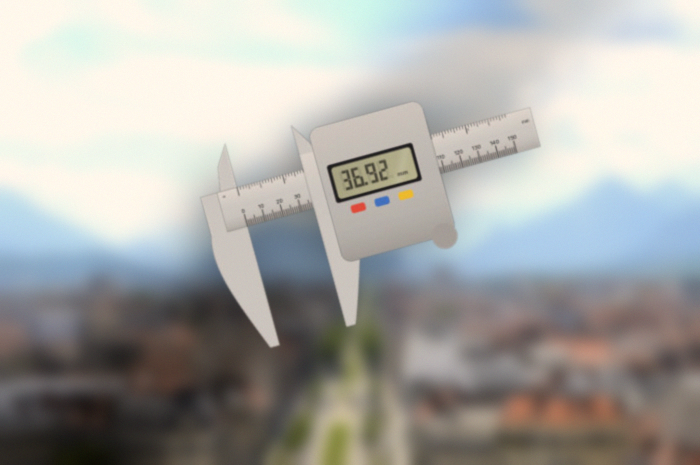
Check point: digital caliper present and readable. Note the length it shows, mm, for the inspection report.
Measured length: 36.92 mm
